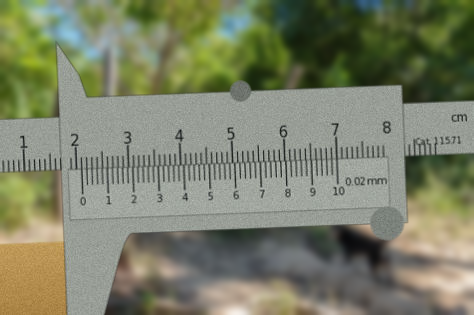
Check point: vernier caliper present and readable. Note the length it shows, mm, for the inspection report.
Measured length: 21.0 mm
